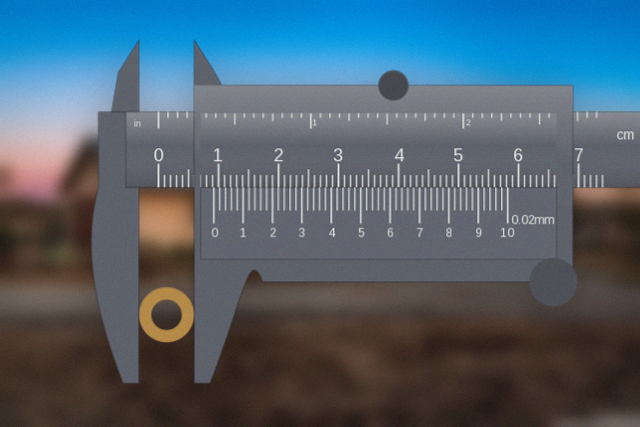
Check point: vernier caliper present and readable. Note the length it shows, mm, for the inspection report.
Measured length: 9.2 mm
